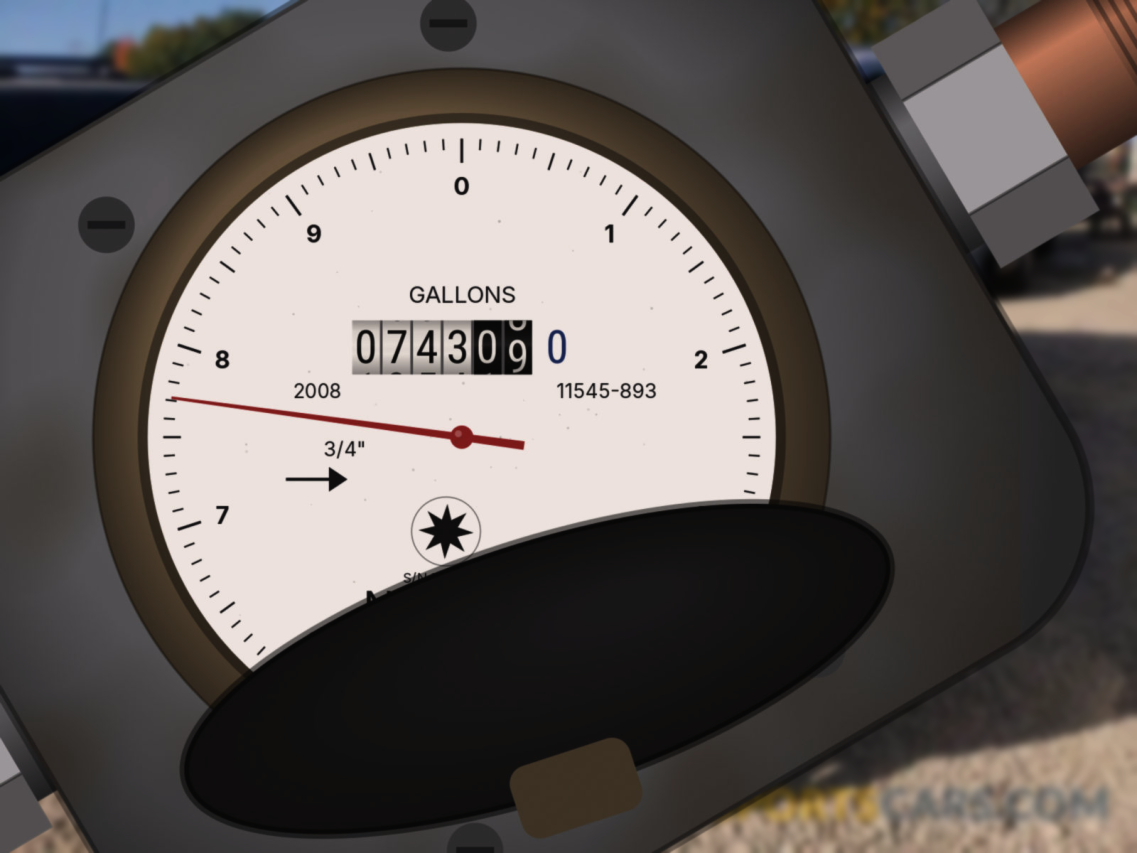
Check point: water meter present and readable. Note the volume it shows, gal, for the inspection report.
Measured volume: 743087.7 gal
